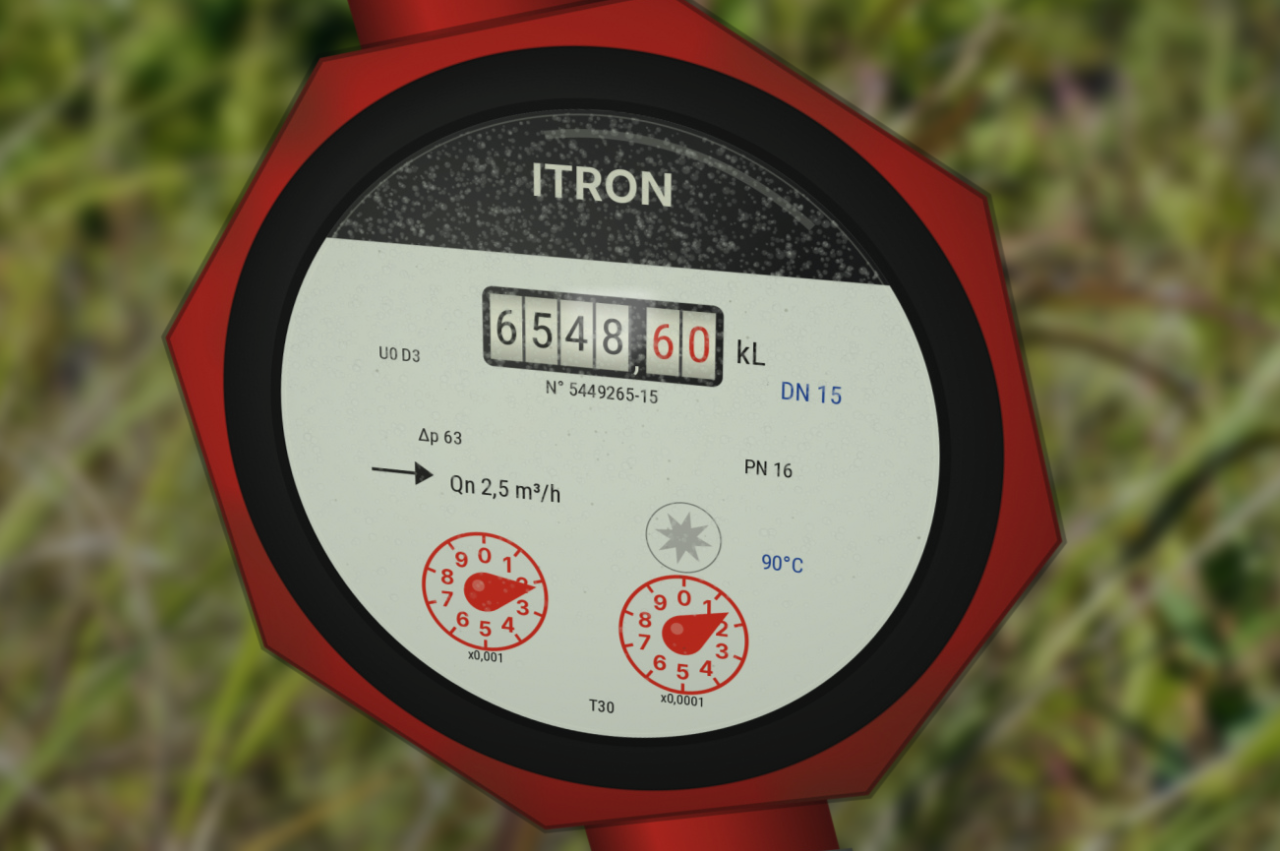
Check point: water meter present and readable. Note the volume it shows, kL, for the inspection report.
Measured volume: 6548.6021 kL
